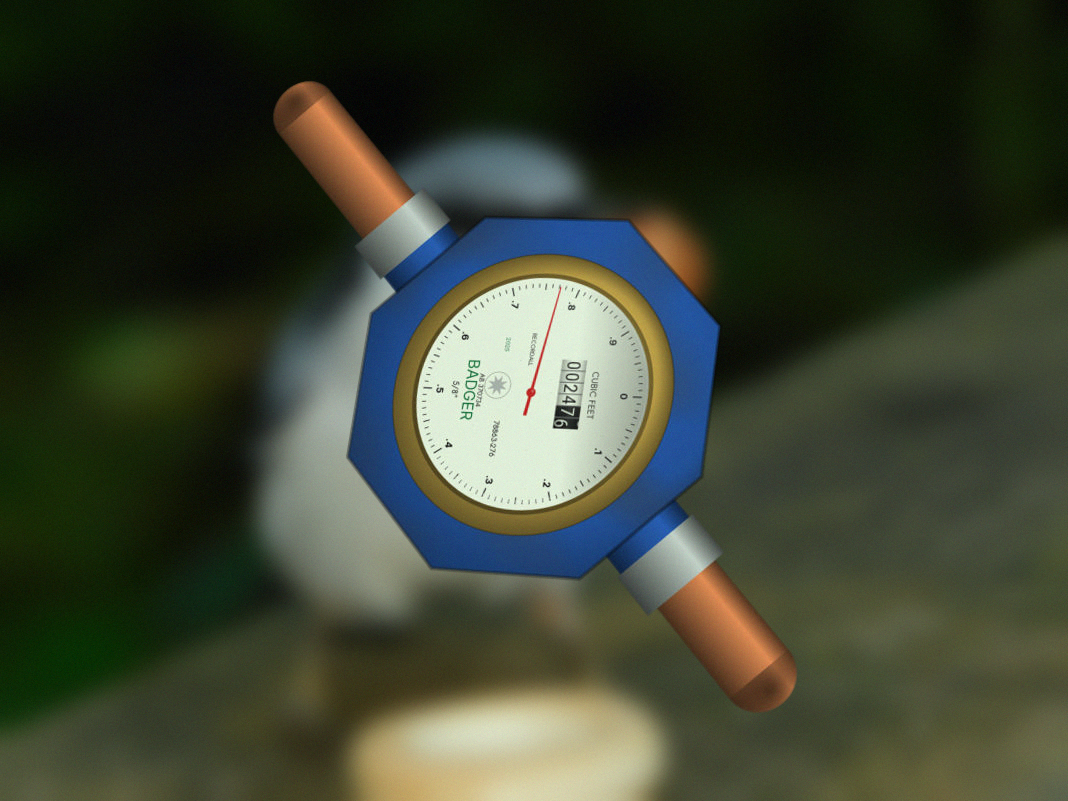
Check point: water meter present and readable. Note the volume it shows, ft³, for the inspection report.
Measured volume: 2475.77 ft³
